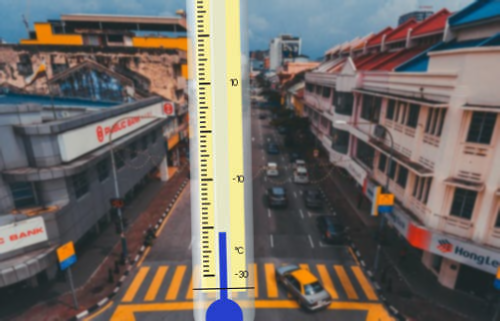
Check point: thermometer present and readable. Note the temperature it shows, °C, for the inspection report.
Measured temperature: -21 °C
